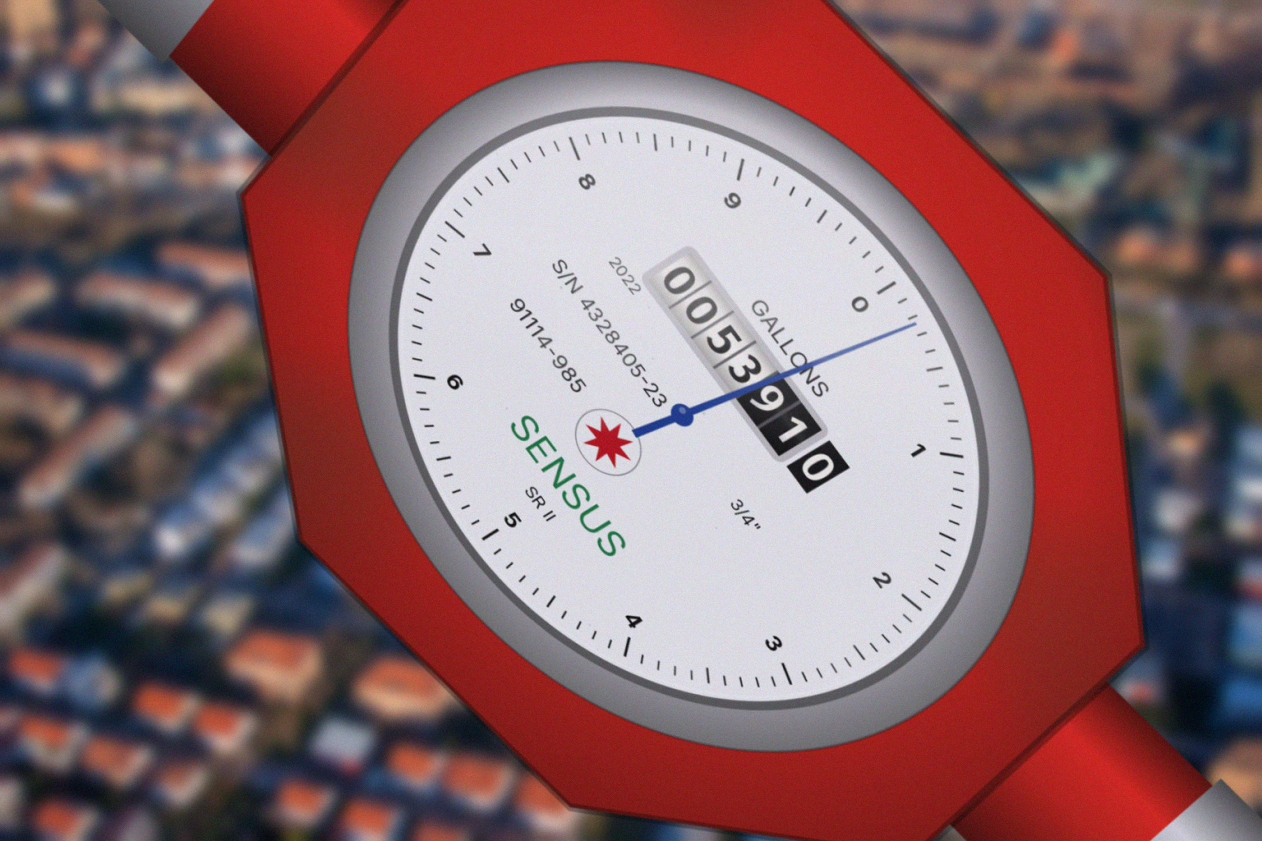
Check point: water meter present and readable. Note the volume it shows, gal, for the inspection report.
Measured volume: 53910.2 gal
